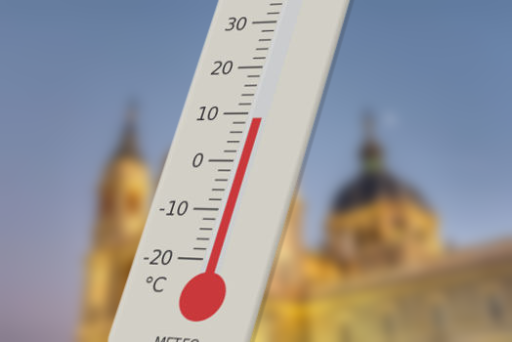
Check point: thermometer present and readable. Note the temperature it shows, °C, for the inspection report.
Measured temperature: 9 °C
